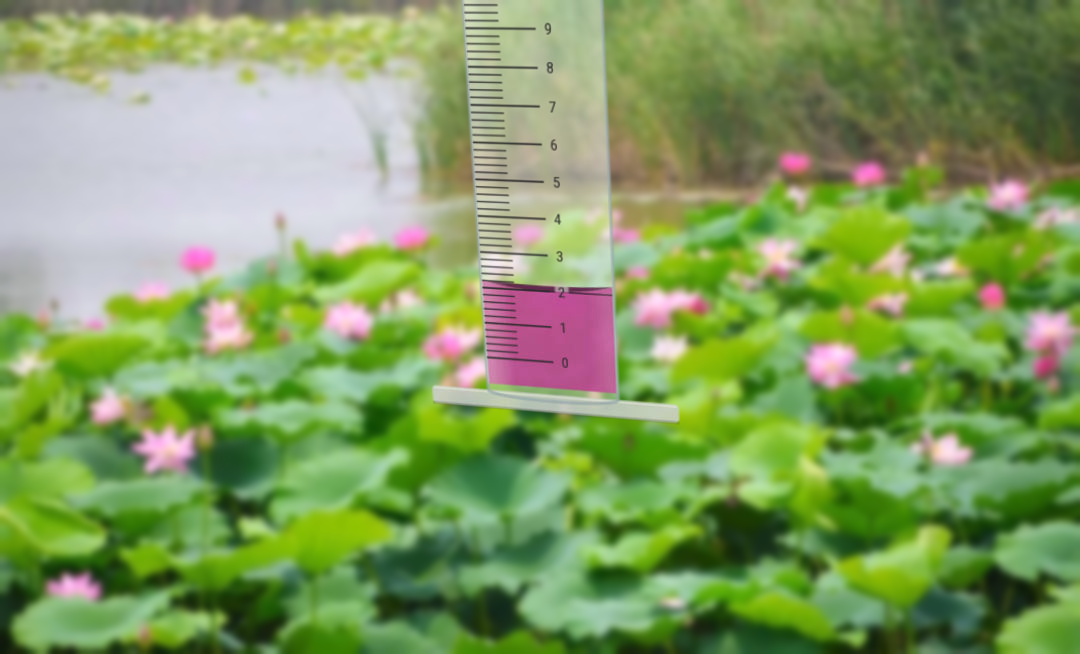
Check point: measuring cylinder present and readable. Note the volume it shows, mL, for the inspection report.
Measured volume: 2 mL
